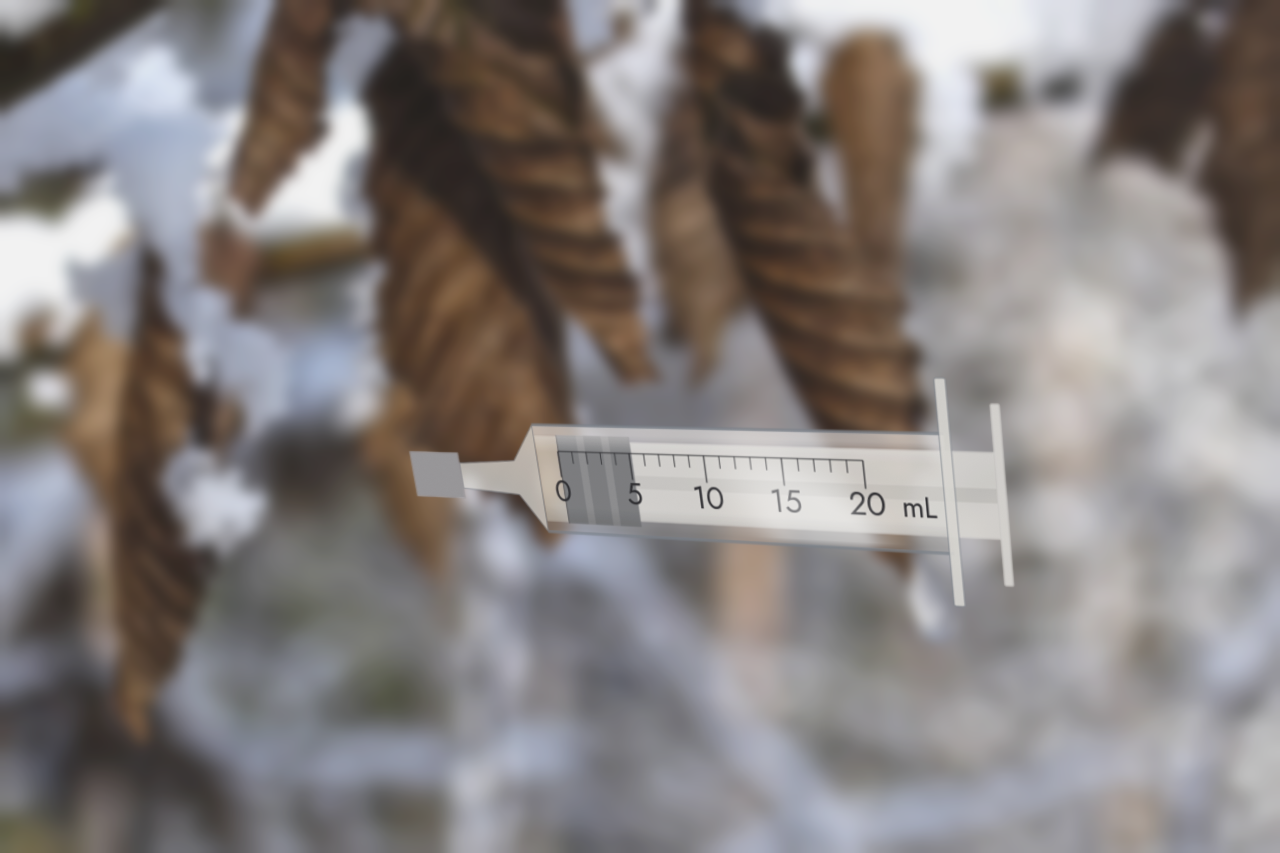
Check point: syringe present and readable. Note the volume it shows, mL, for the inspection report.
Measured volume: 0 mL
